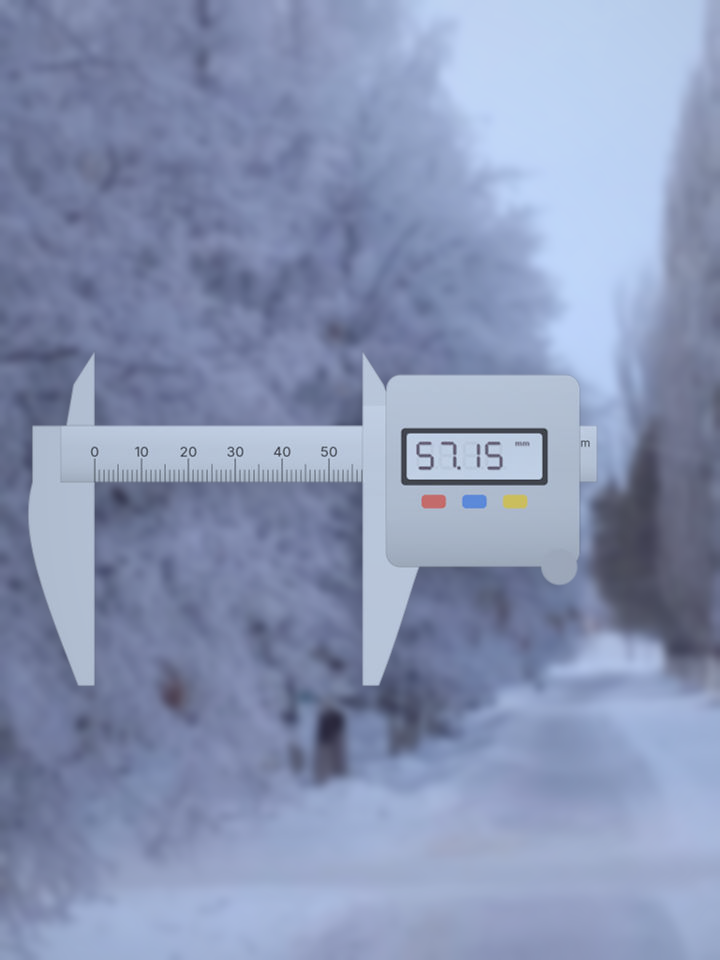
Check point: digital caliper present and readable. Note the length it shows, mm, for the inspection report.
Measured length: 57.15 mm
